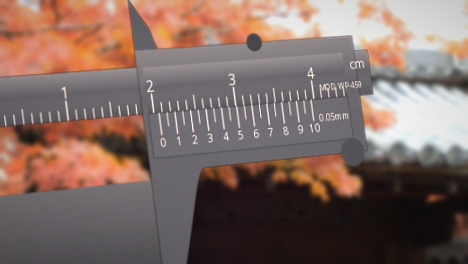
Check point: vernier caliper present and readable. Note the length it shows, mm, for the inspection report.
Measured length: 20.6 mm
